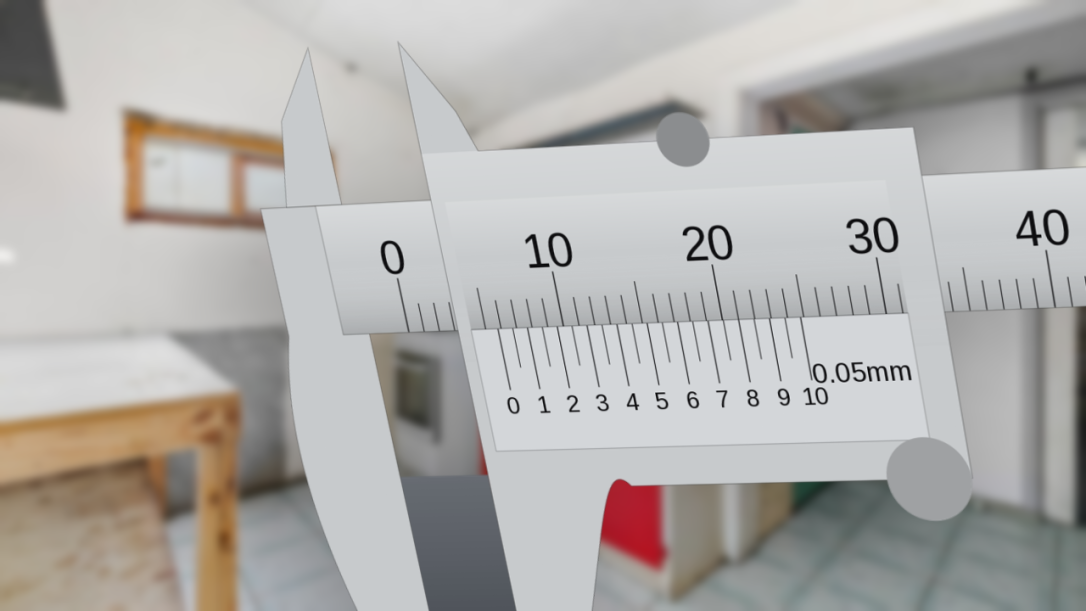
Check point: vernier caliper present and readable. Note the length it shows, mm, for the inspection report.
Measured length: 5.8 mm
